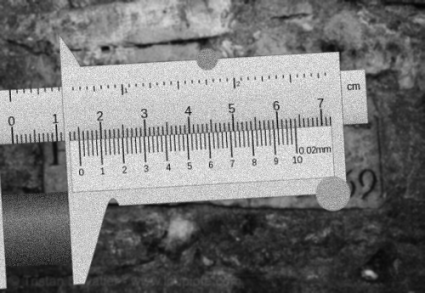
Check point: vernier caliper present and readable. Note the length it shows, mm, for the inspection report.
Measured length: 15.0 mm
